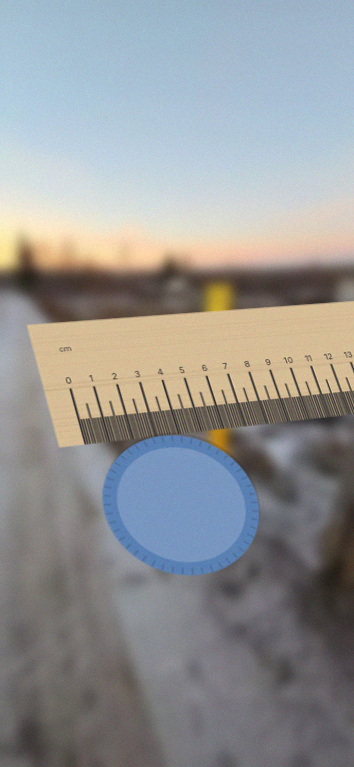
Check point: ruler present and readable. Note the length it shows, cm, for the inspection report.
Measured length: 6.5 cm
